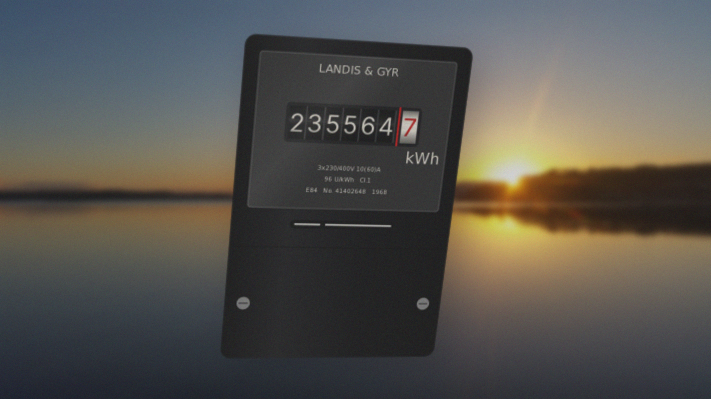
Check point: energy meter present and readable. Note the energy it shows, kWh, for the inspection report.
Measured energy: 235564.7 kWh
